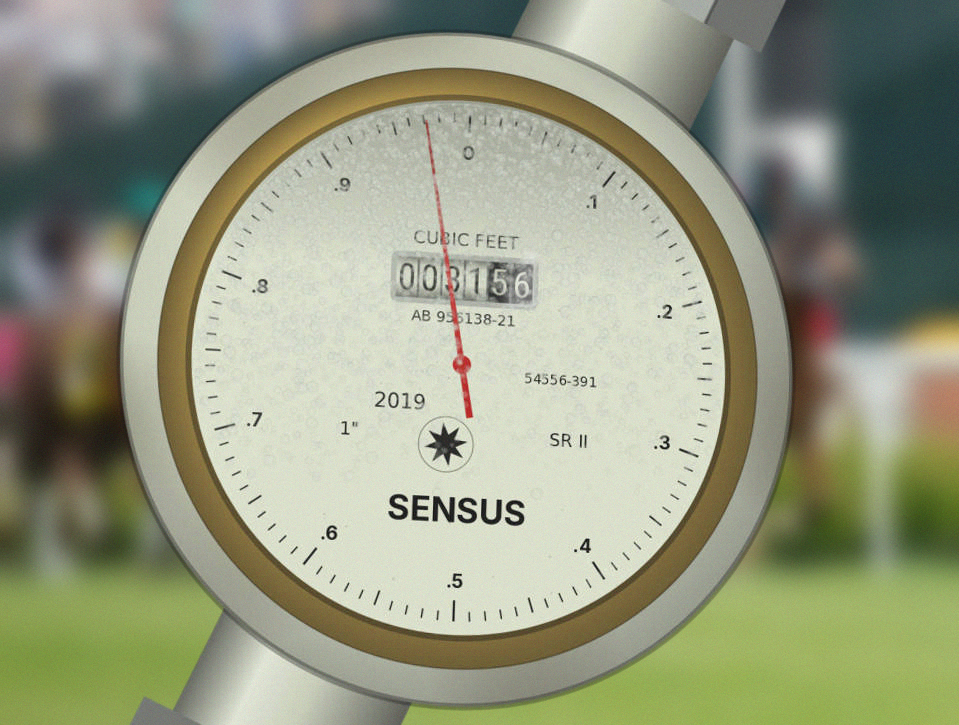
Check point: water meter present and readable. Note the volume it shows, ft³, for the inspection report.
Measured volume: 3155.97 ft³
